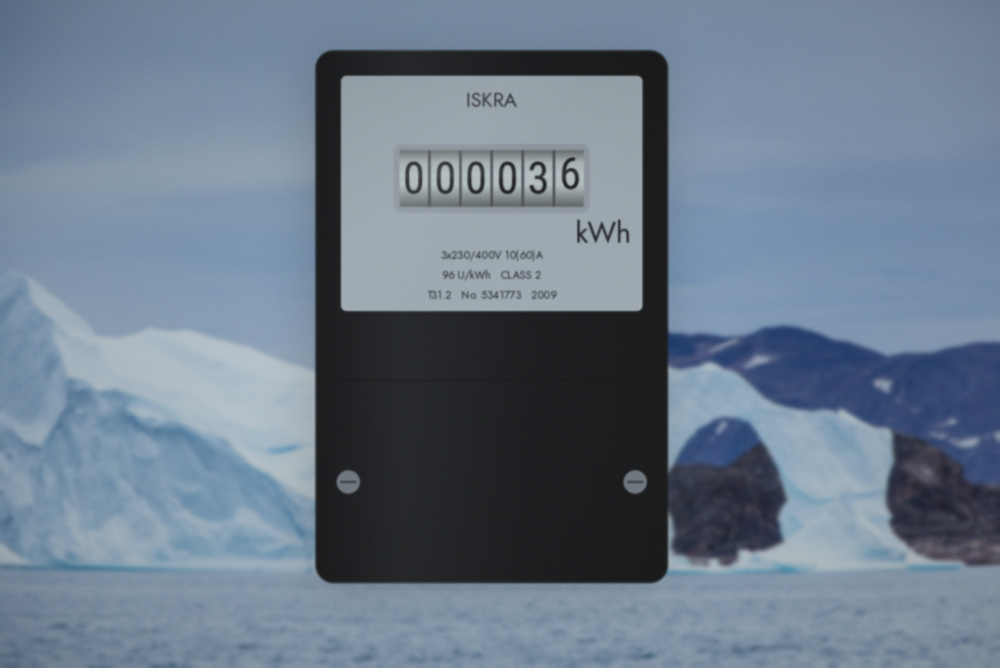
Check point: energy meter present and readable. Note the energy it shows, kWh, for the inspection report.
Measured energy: 36 kWh
